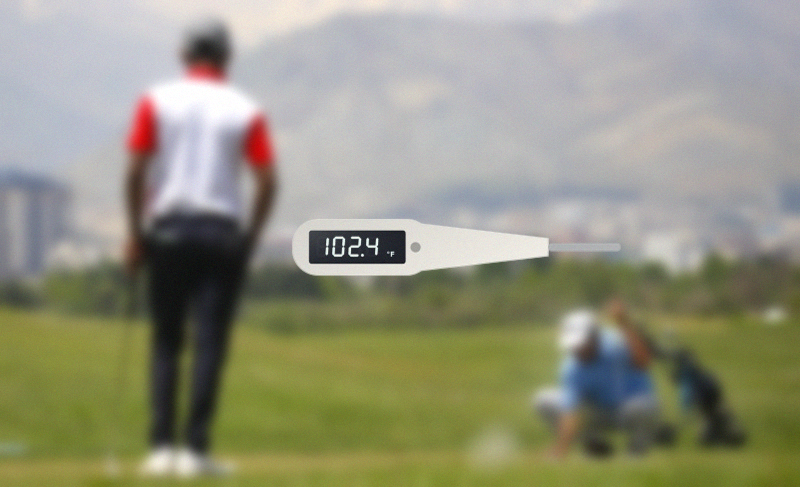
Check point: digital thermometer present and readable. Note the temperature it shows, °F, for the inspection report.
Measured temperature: 102.4 °F
